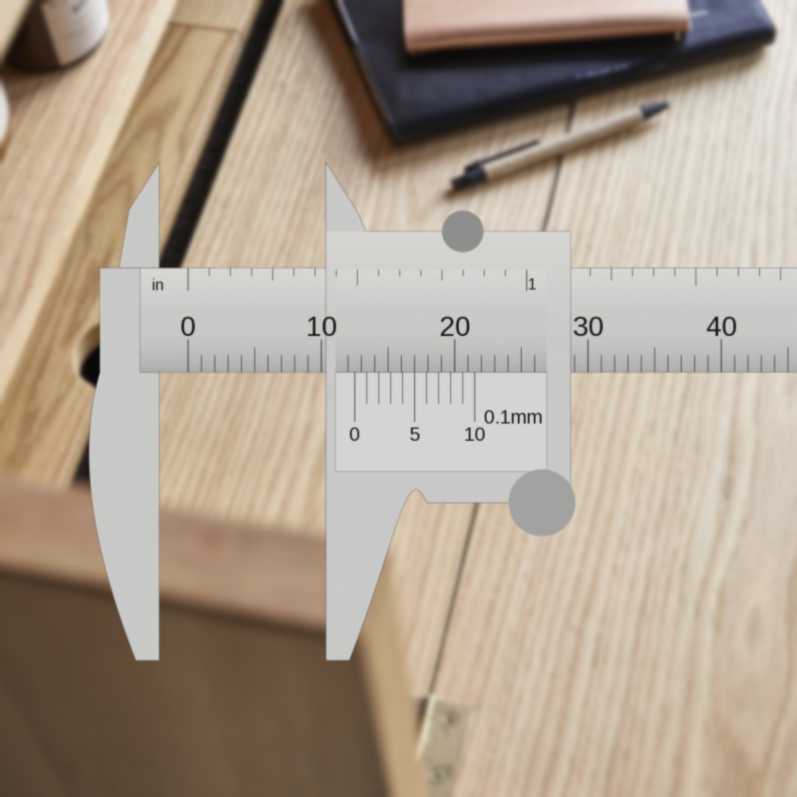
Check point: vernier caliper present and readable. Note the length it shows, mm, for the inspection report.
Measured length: 12.5 mm
